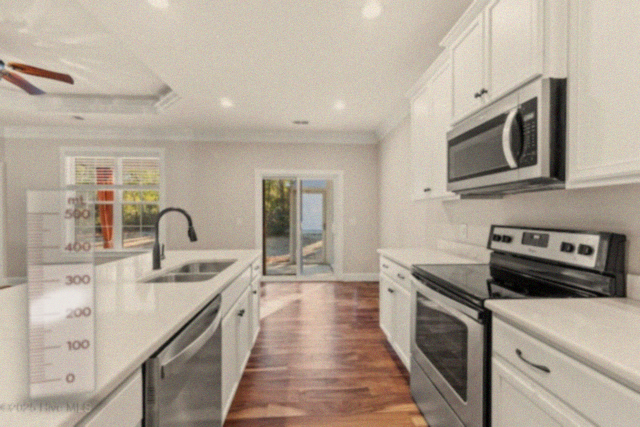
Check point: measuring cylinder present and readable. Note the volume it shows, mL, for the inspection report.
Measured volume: 350 mL
